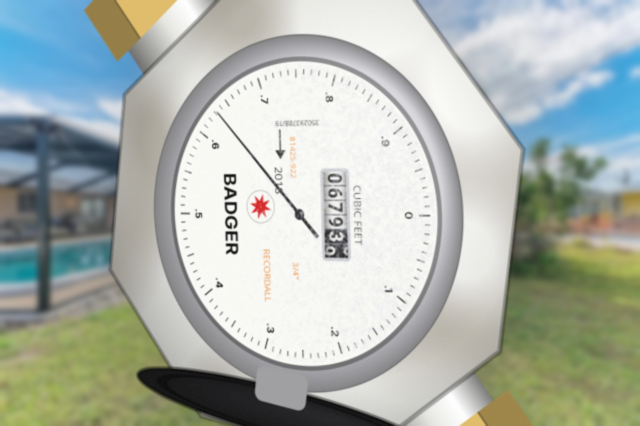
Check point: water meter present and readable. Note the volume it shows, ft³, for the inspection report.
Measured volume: 67938.63 ft³
